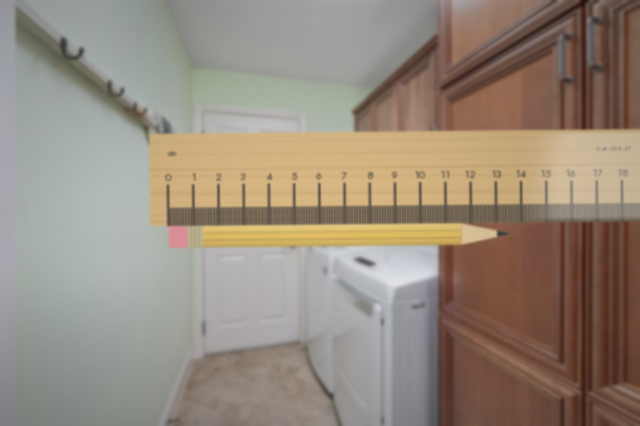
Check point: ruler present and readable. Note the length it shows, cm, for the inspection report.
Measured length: 13.5 cm
